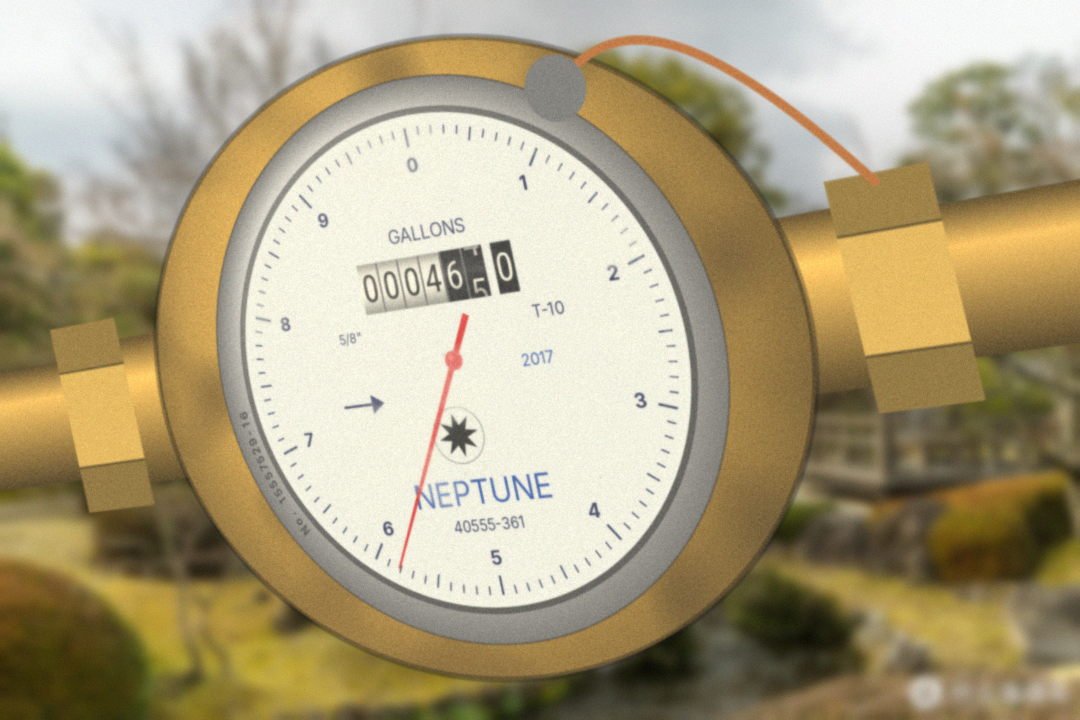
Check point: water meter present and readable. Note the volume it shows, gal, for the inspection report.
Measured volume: 4645.8 gal
